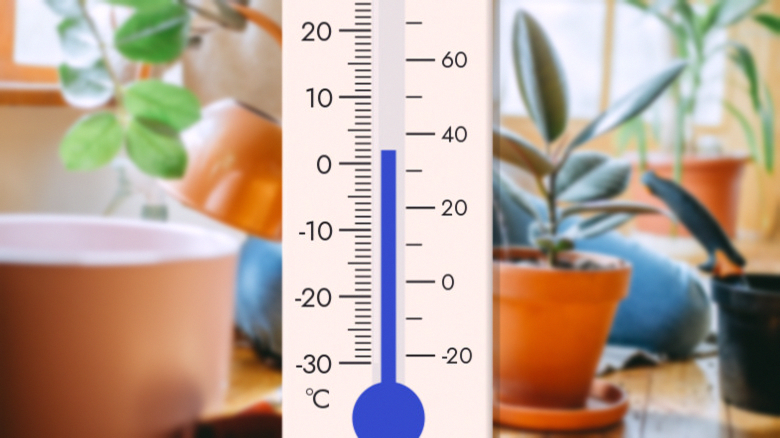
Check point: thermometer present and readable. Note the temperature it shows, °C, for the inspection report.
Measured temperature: 2 °C
